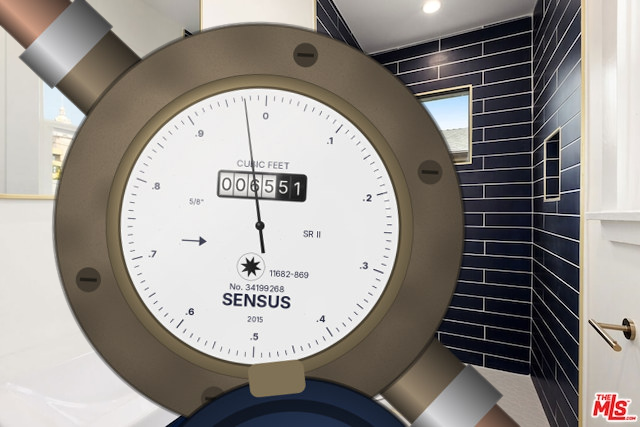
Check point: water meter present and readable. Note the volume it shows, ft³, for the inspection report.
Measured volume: 6550.97 ft³
